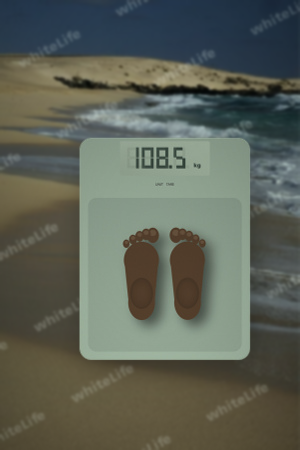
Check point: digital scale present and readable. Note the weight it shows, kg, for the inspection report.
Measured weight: 108.5 kg
